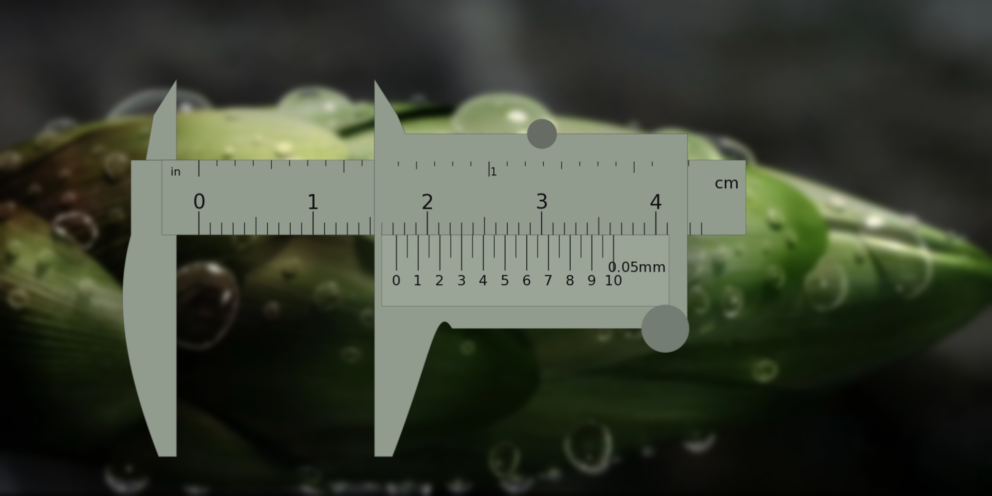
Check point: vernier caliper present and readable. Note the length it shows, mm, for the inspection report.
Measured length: 17.3 mm
